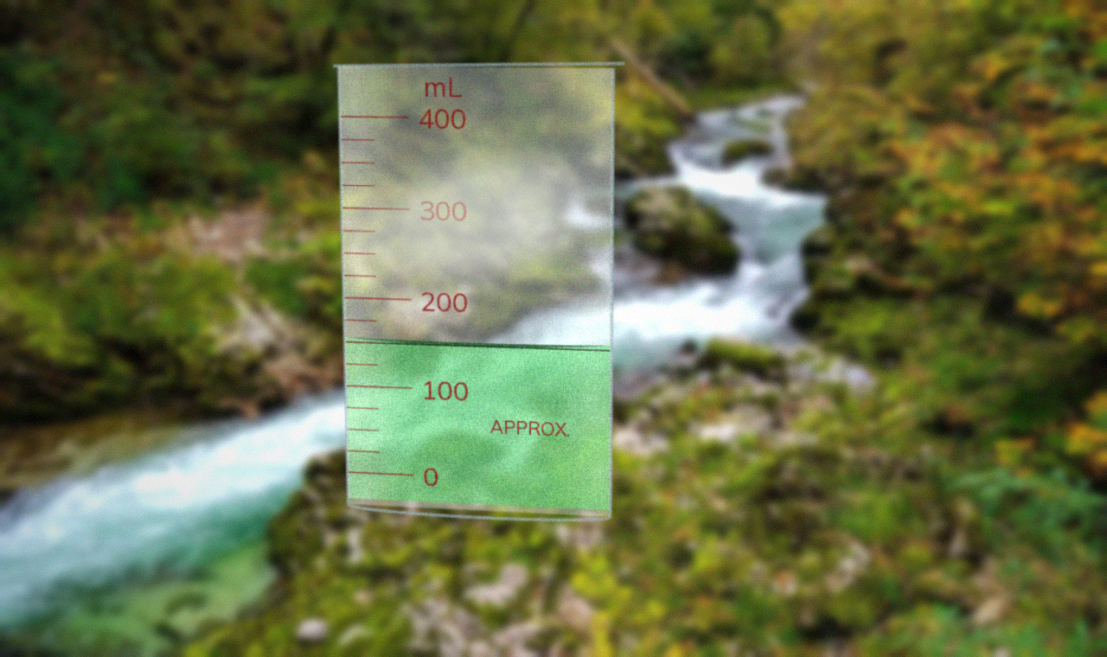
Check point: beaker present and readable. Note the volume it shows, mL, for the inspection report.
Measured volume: 150 mL
